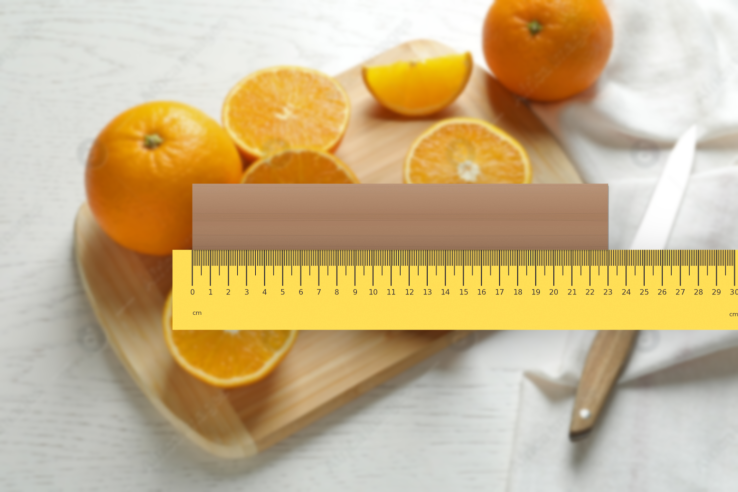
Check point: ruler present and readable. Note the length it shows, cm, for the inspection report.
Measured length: 23 cm
